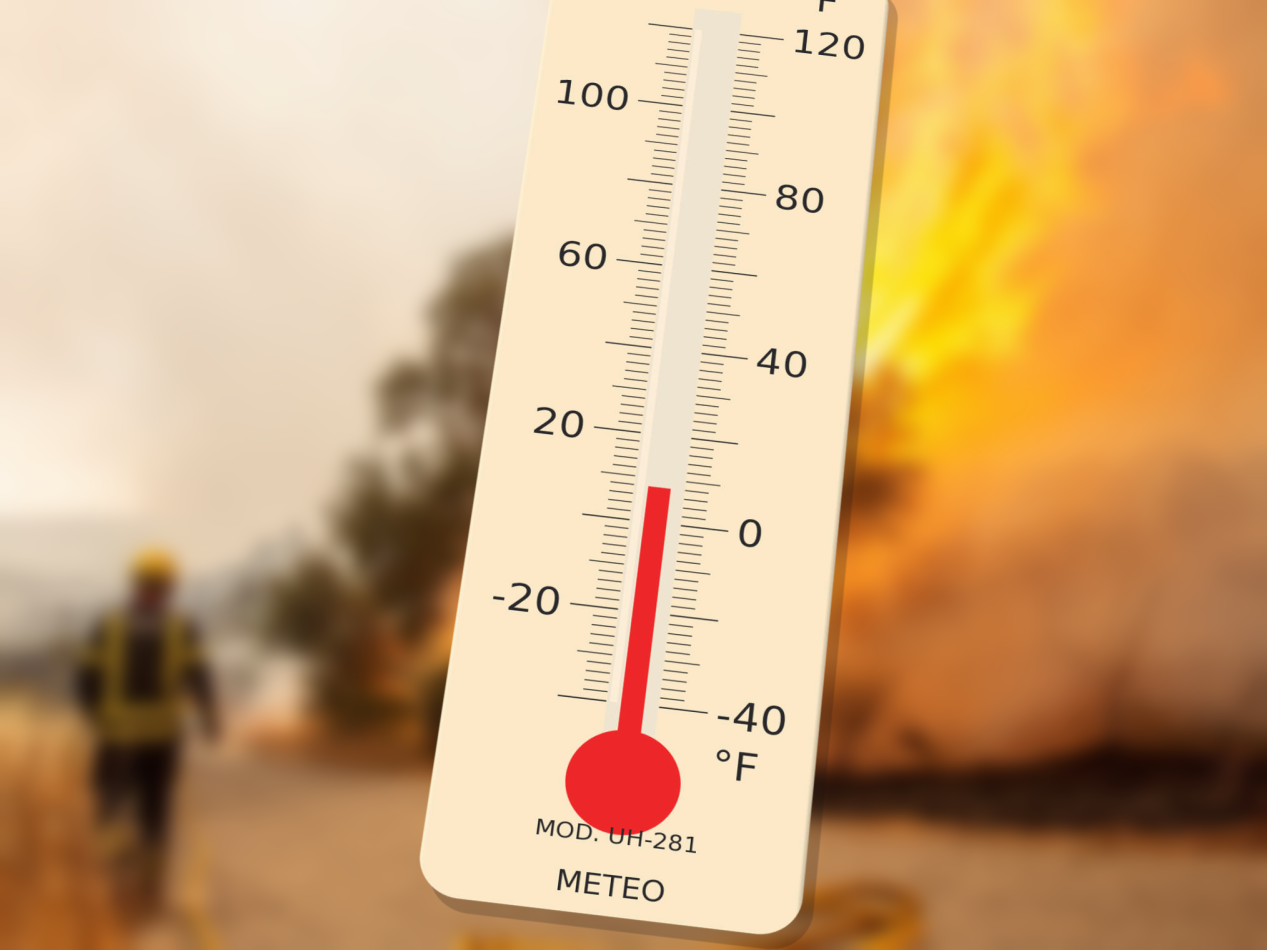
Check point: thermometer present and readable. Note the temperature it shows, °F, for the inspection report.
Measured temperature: 8 °F
